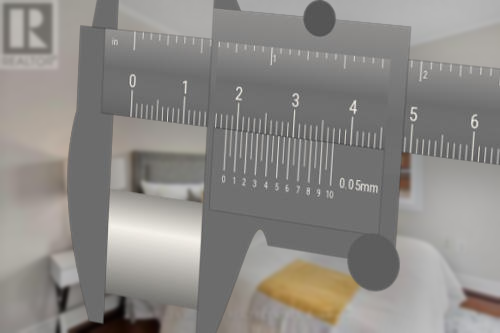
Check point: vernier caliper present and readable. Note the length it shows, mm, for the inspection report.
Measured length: 18.0 mm
